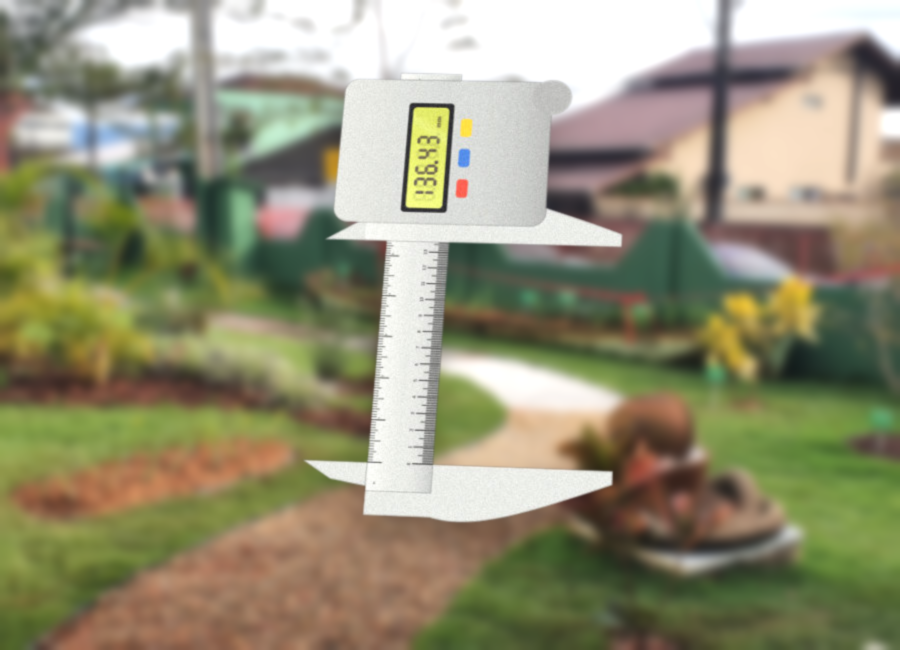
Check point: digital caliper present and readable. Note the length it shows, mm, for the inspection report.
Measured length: 136.43 mm
